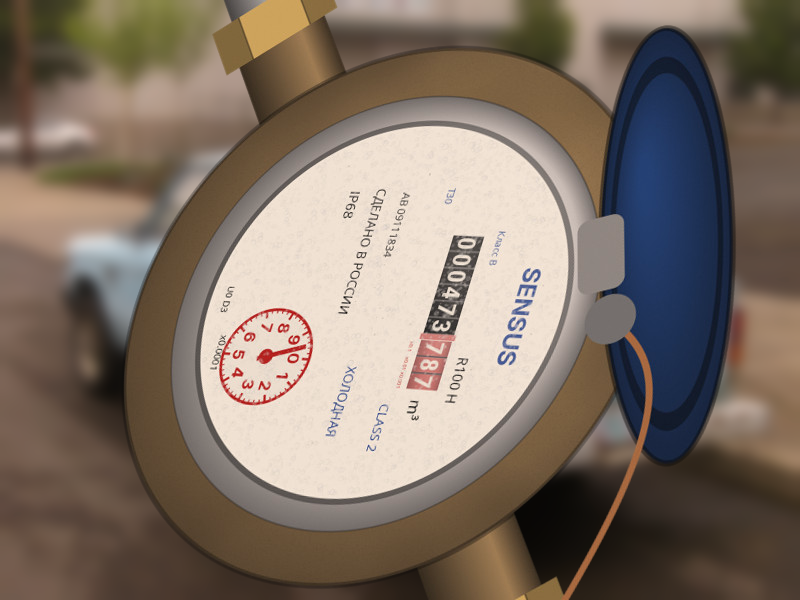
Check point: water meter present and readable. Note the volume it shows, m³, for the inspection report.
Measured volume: 473.7869 m³
